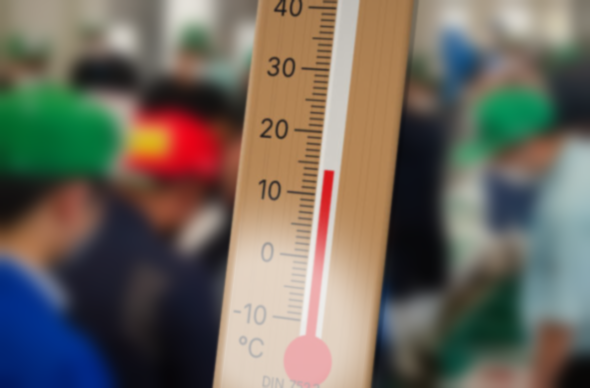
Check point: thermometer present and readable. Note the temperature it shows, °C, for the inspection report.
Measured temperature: 14 °C
